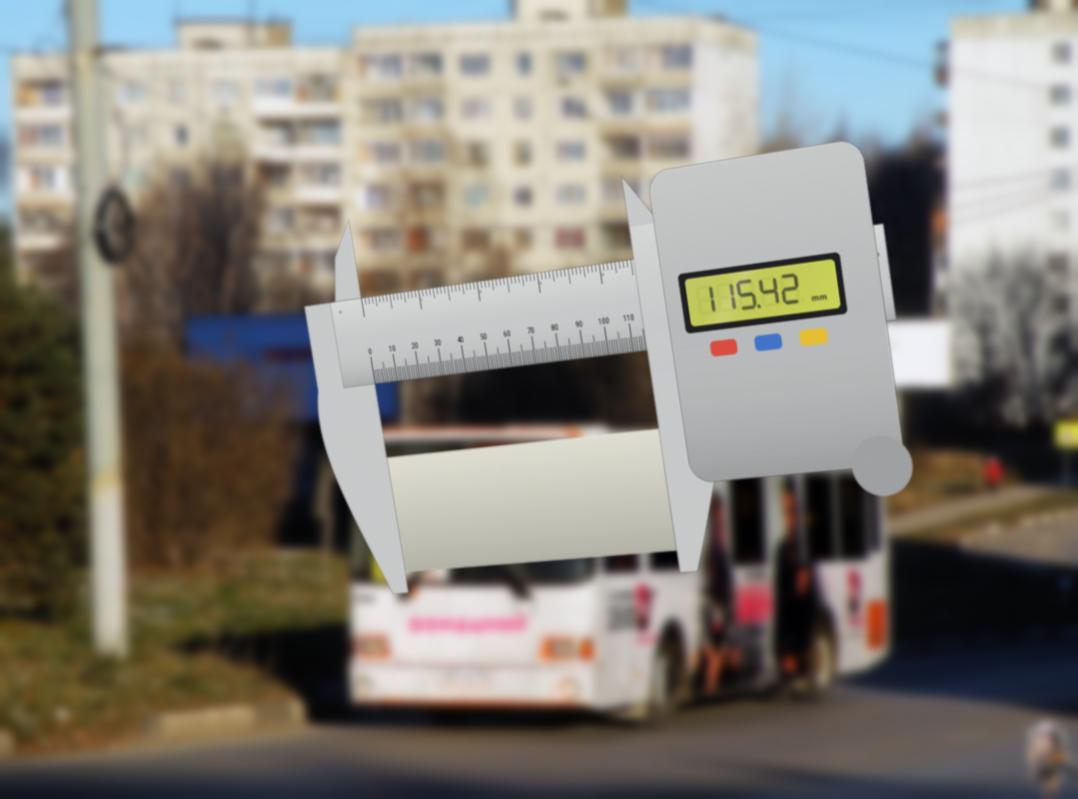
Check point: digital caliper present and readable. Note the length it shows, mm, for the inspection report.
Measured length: 115.42 mm
